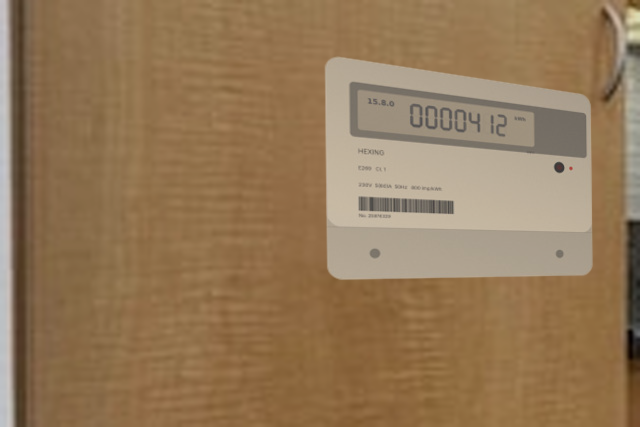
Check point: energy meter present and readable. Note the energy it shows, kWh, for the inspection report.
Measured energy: 412 kWh
